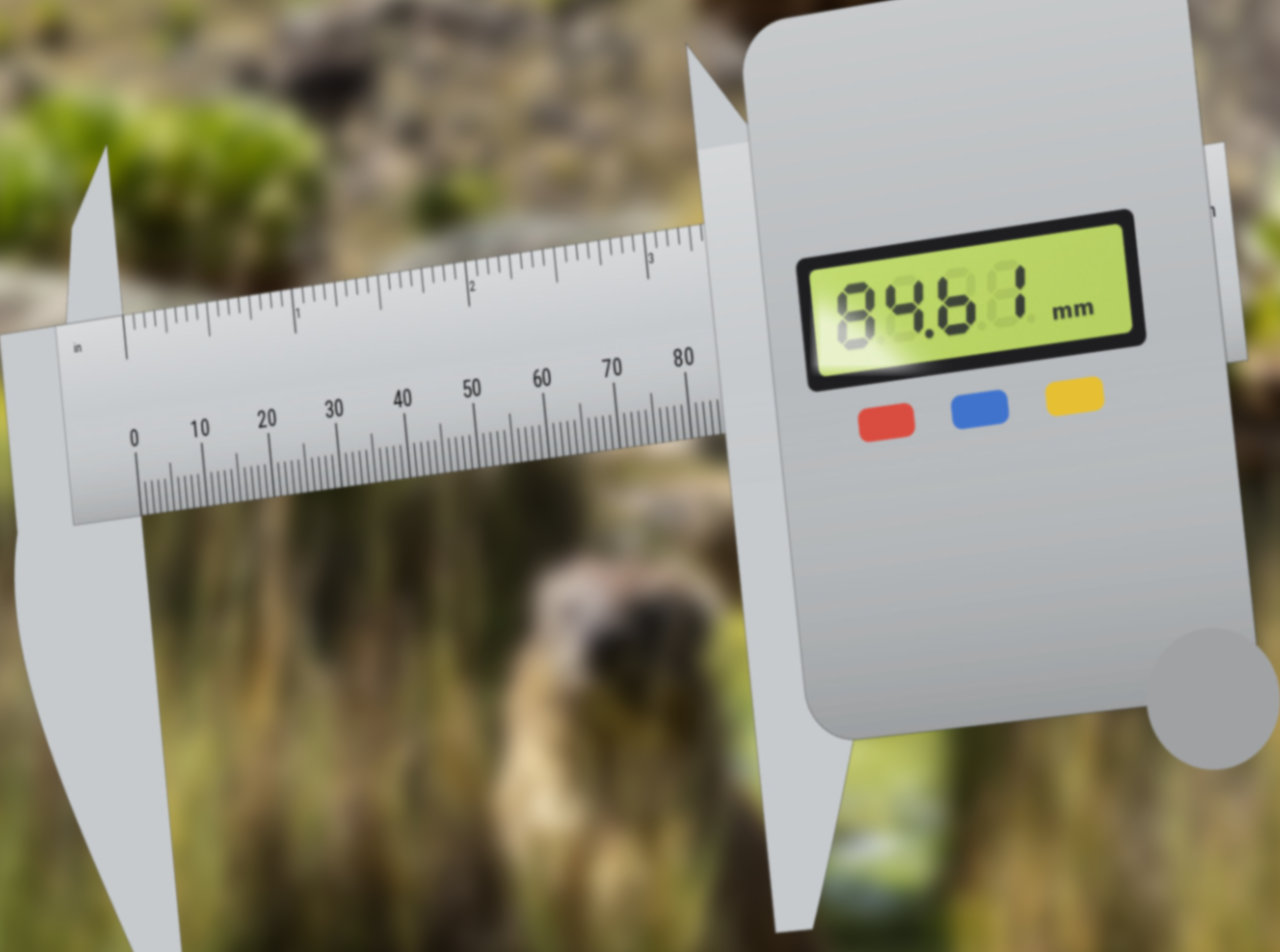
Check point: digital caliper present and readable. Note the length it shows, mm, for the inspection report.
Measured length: 84.61 mm
